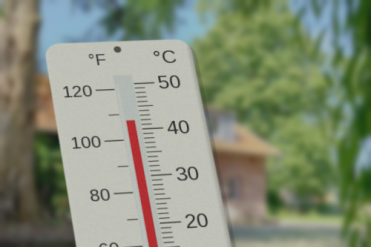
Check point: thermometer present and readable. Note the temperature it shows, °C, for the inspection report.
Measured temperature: 42 °C
